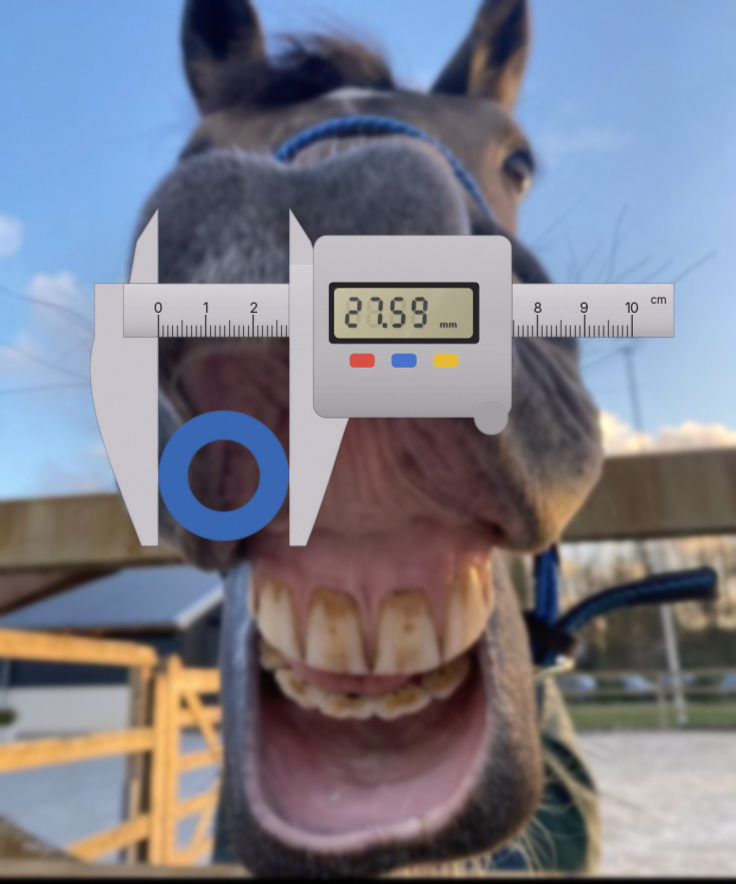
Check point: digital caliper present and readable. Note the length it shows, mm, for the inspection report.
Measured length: 27.59 mm
